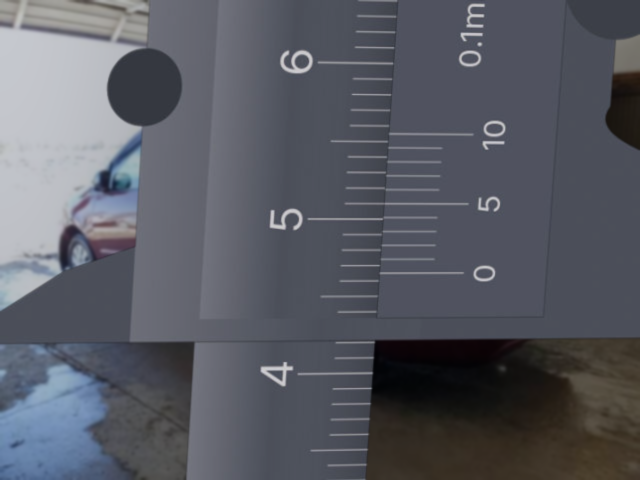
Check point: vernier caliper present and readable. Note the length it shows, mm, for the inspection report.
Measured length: 46.5 mm
